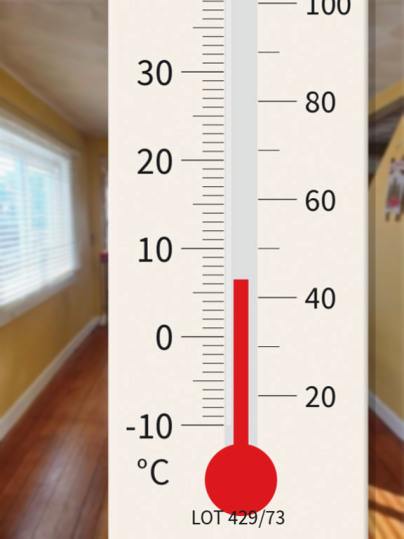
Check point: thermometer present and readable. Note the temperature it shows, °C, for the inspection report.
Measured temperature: 6.5 °C
